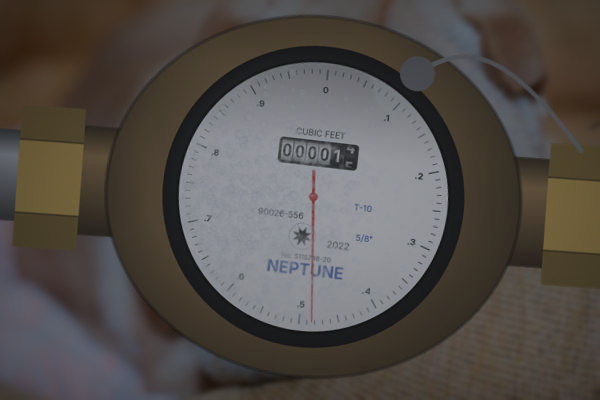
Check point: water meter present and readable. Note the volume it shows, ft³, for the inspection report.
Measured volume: 14.48 ft³
